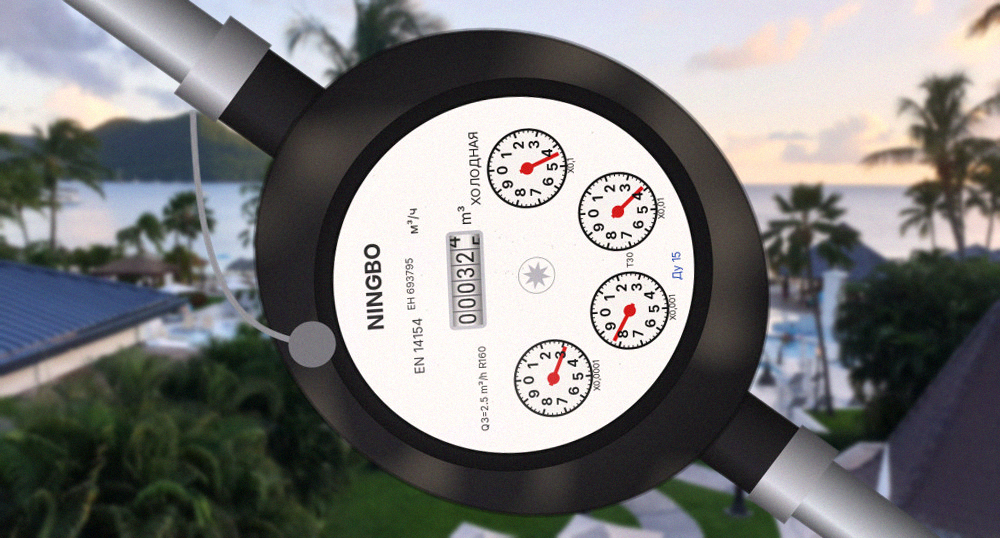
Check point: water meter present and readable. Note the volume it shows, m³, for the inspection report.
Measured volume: 324.4383 m³
